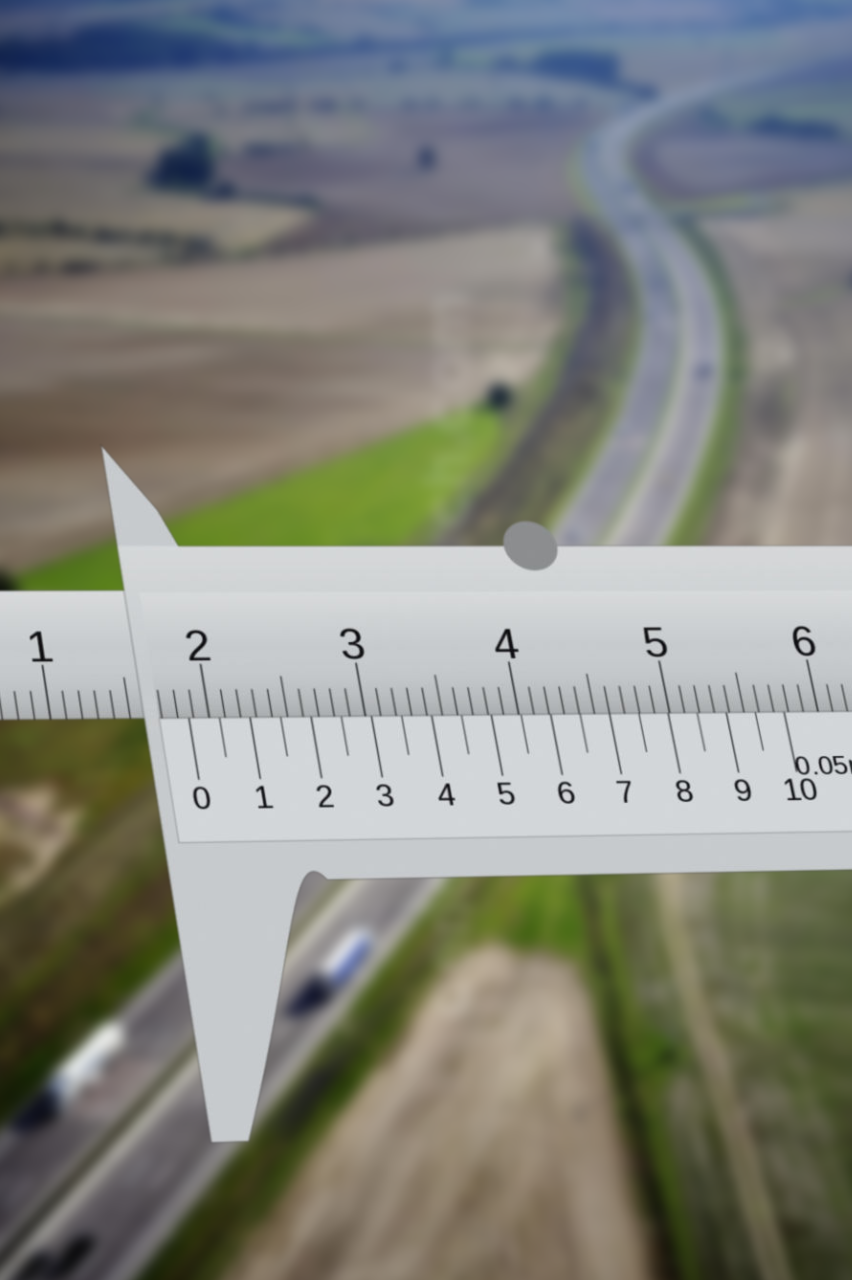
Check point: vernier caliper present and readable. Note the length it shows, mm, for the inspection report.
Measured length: 18.7 mm
